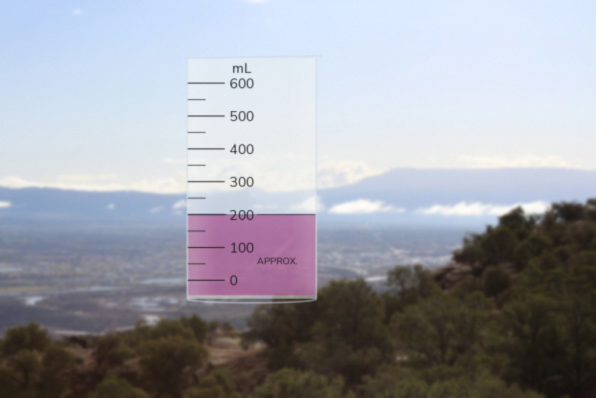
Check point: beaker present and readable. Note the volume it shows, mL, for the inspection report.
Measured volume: 200 mL
